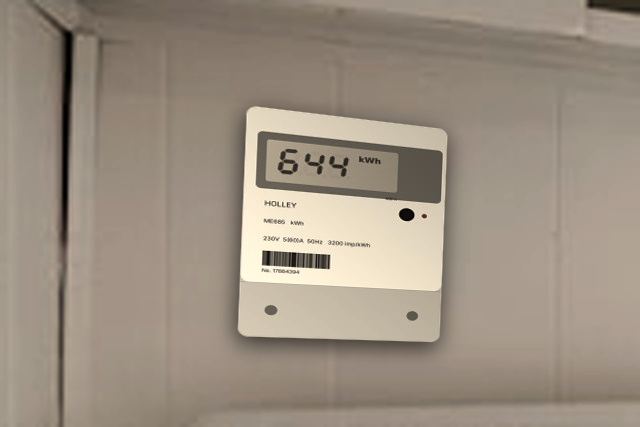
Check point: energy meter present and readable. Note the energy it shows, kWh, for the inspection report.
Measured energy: 644 kWh
